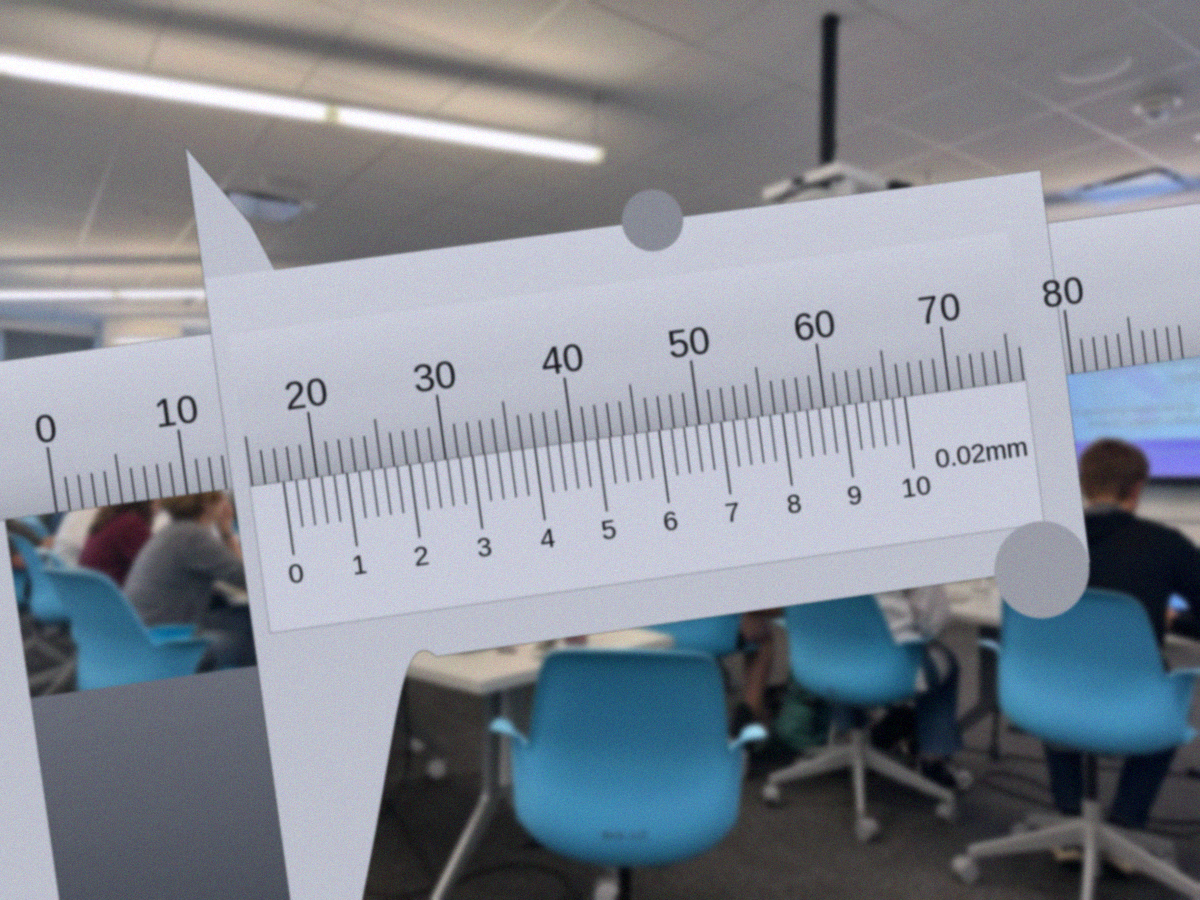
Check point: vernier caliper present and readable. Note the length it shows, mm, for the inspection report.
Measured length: 17.4 mm
